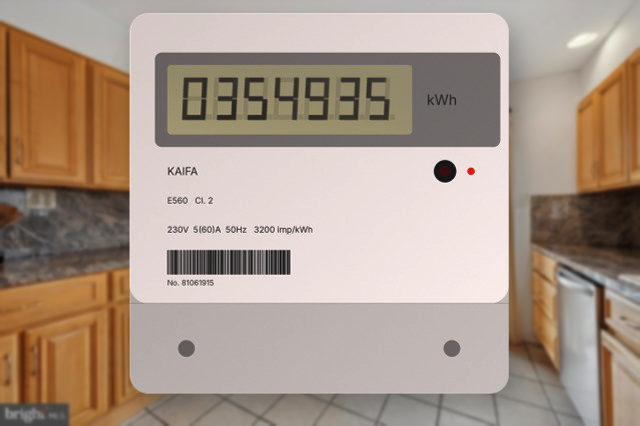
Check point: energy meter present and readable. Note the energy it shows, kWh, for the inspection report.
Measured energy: 354935 kWh
